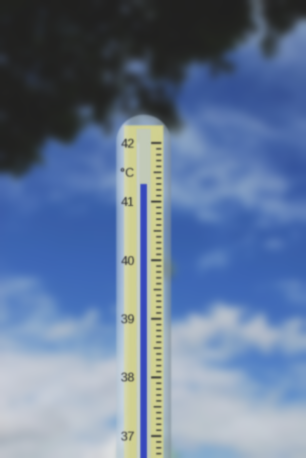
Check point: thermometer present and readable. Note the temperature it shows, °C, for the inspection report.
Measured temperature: 41.3 °C
